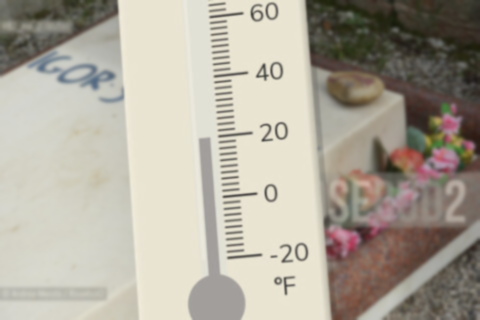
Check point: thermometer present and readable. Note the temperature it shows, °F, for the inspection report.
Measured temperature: 20 °F
